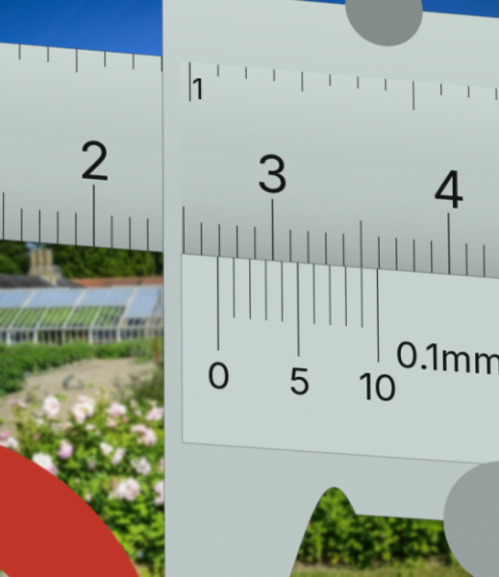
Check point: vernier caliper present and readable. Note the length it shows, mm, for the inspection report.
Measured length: 26.9 mm
